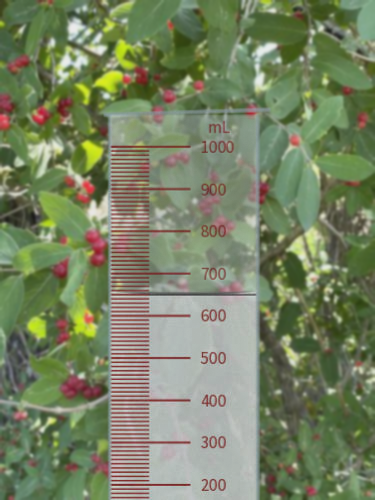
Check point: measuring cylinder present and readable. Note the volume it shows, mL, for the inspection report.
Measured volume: 650 mL
